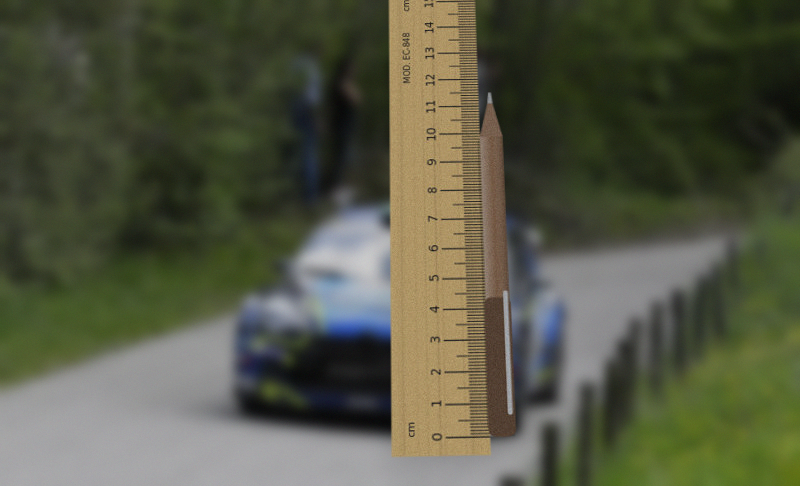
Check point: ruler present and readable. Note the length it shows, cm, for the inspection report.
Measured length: 11.5 cm
